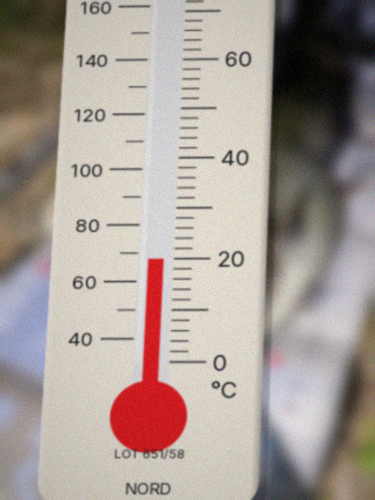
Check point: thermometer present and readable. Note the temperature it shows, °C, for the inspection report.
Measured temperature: 20 °C
